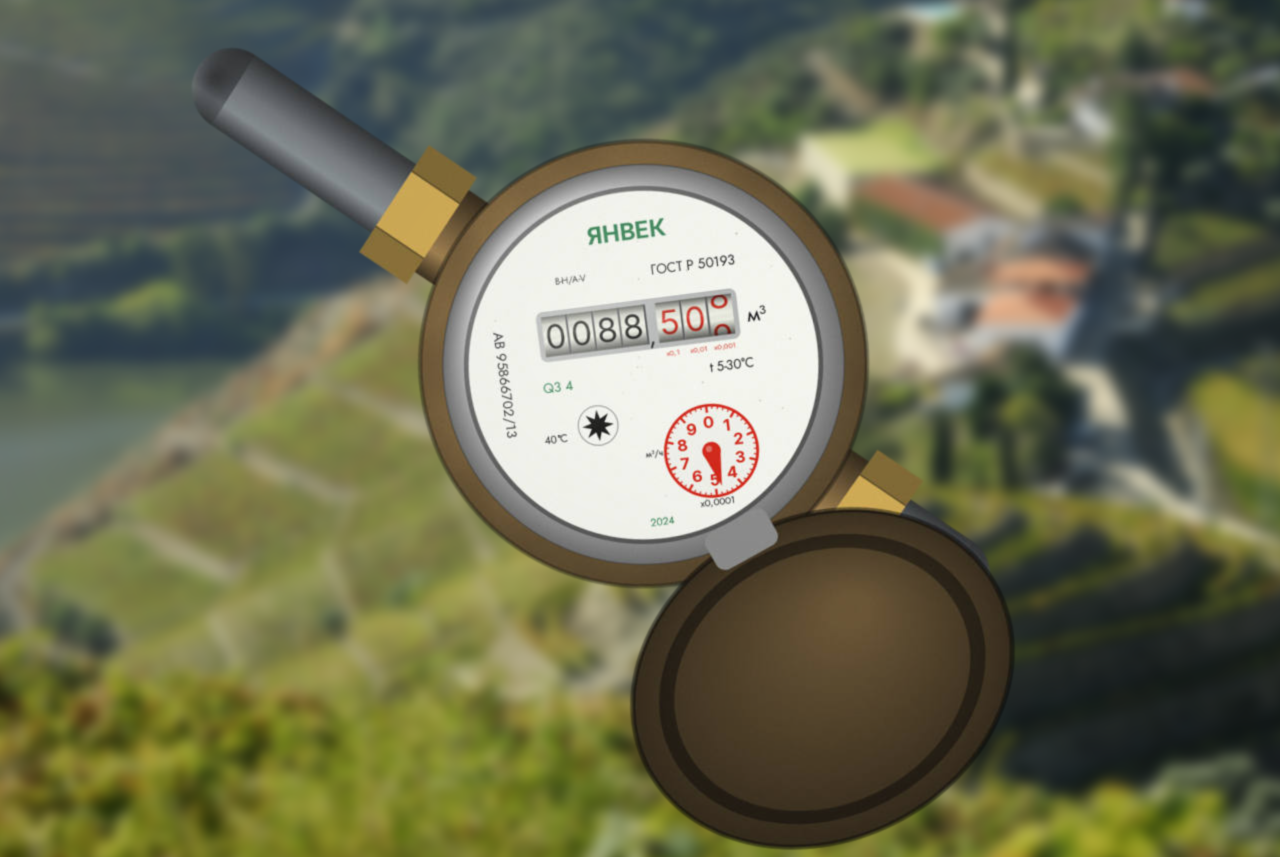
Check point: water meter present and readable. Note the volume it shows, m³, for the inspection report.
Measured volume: 88.5084 m³
